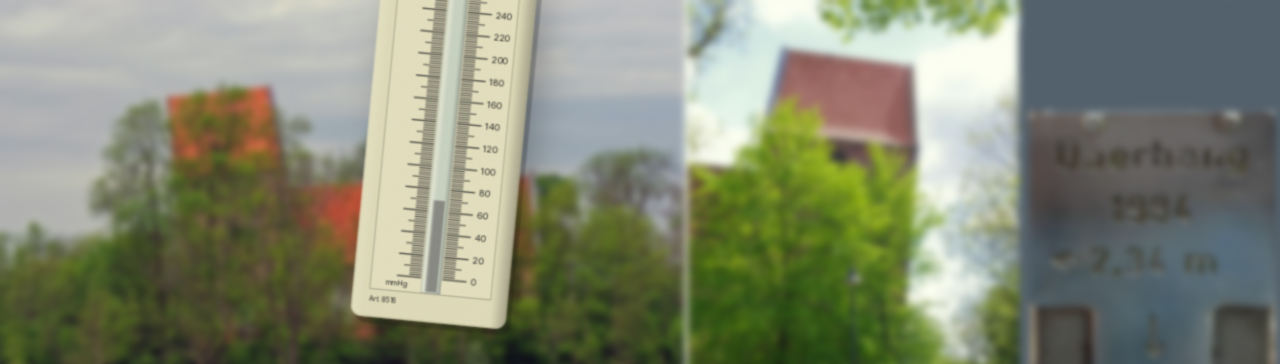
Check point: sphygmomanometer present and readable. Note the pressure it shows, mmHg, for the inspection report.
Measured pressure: 70 mmHg
